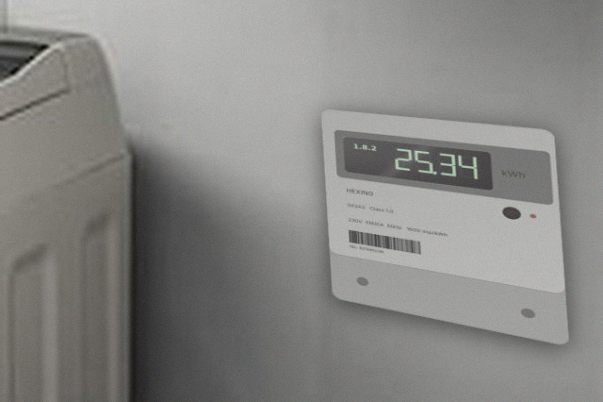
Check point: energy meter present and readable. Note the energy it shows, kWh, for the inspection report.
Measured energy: 25.34 kWh
